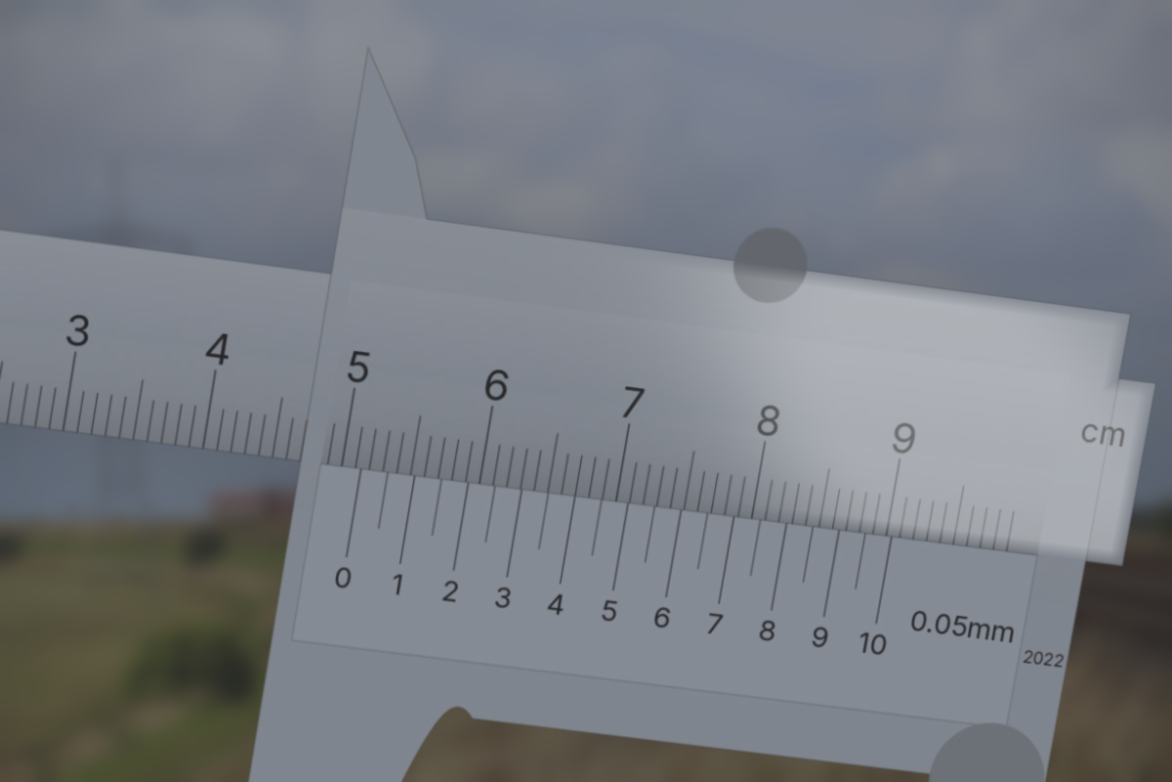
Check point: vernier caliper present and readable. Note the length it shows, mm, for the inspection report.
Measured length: 51.4 mm
